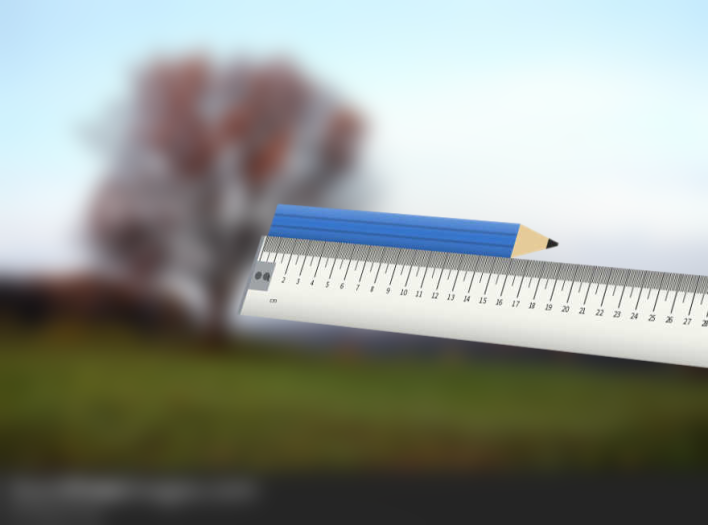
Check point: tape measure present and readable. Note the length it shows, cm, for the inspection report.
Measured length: 18.5 cm
